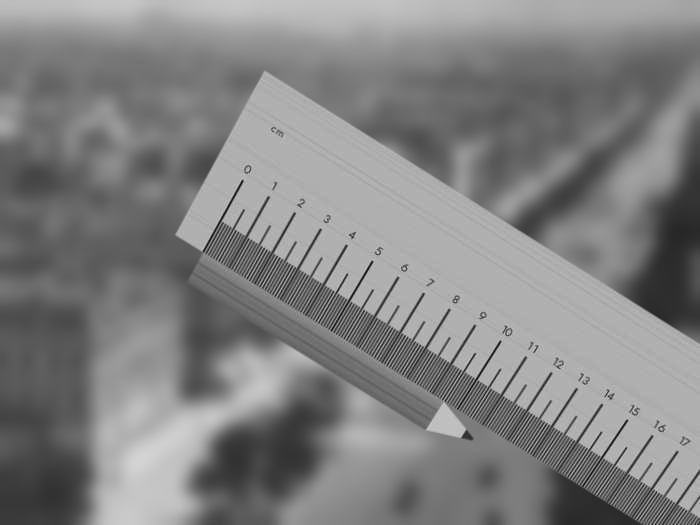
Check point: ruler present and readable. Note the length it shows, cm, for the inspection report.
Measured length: 11 cm
